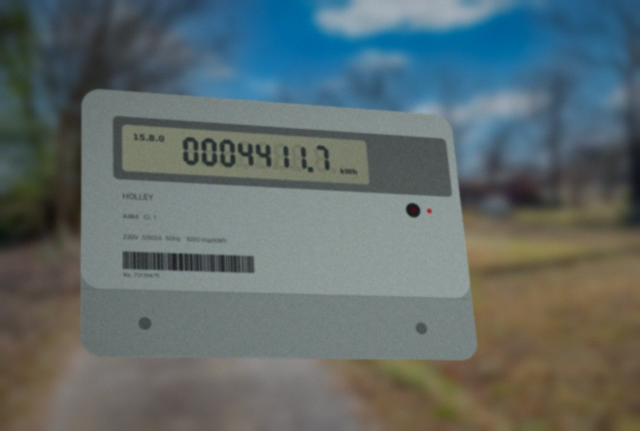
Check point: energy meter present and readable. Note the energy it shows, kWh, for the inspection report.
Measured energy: 4411.7 kWh
